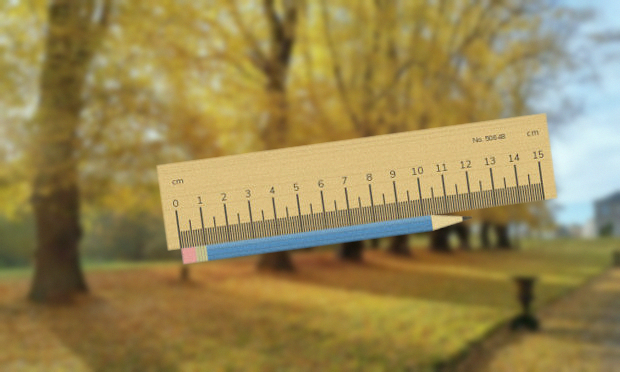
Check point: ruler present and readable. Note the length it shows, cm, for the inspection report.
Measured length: 12 cm
